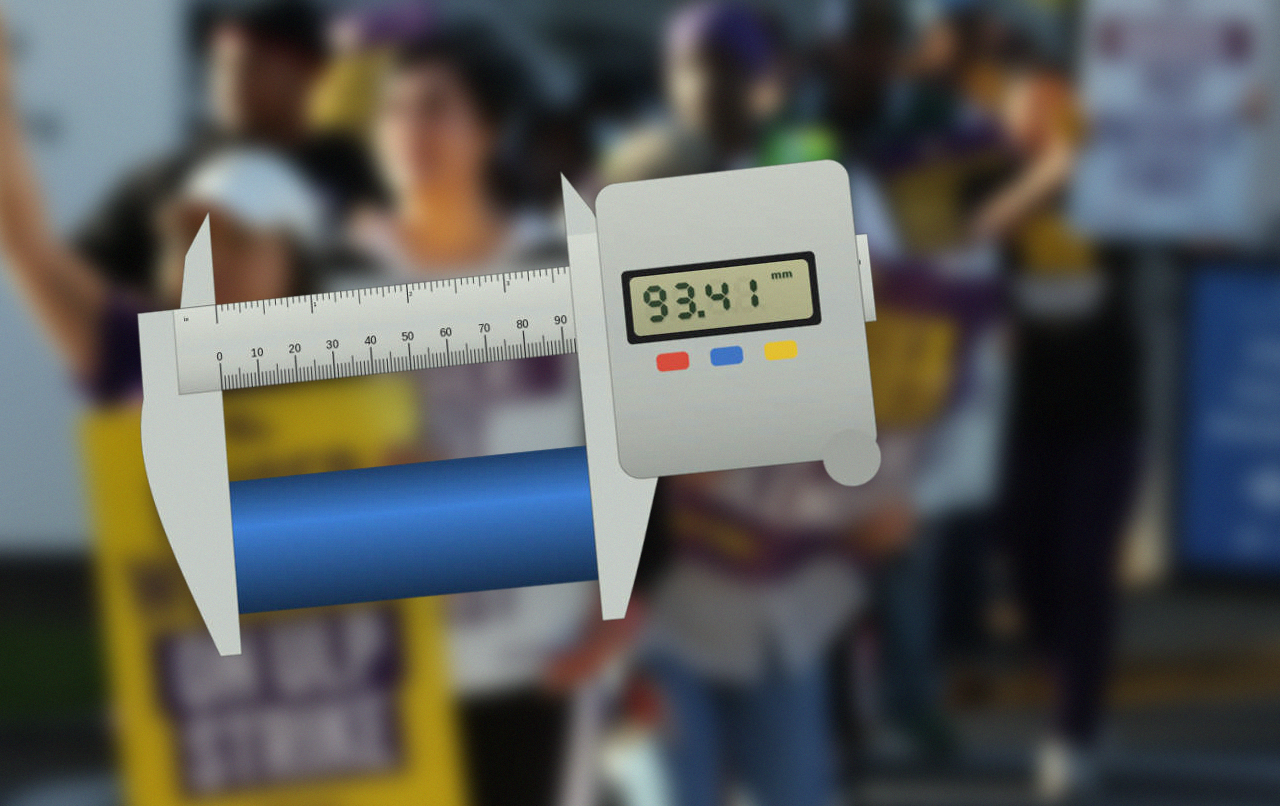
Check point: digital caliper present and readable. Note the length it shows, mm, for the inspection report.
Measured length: 93.41 mm
